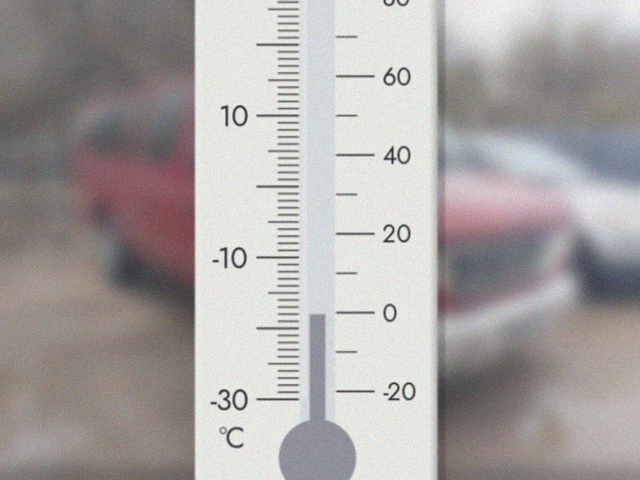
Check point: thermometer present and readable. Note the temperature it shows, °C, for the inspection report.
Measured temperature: -18 °C
